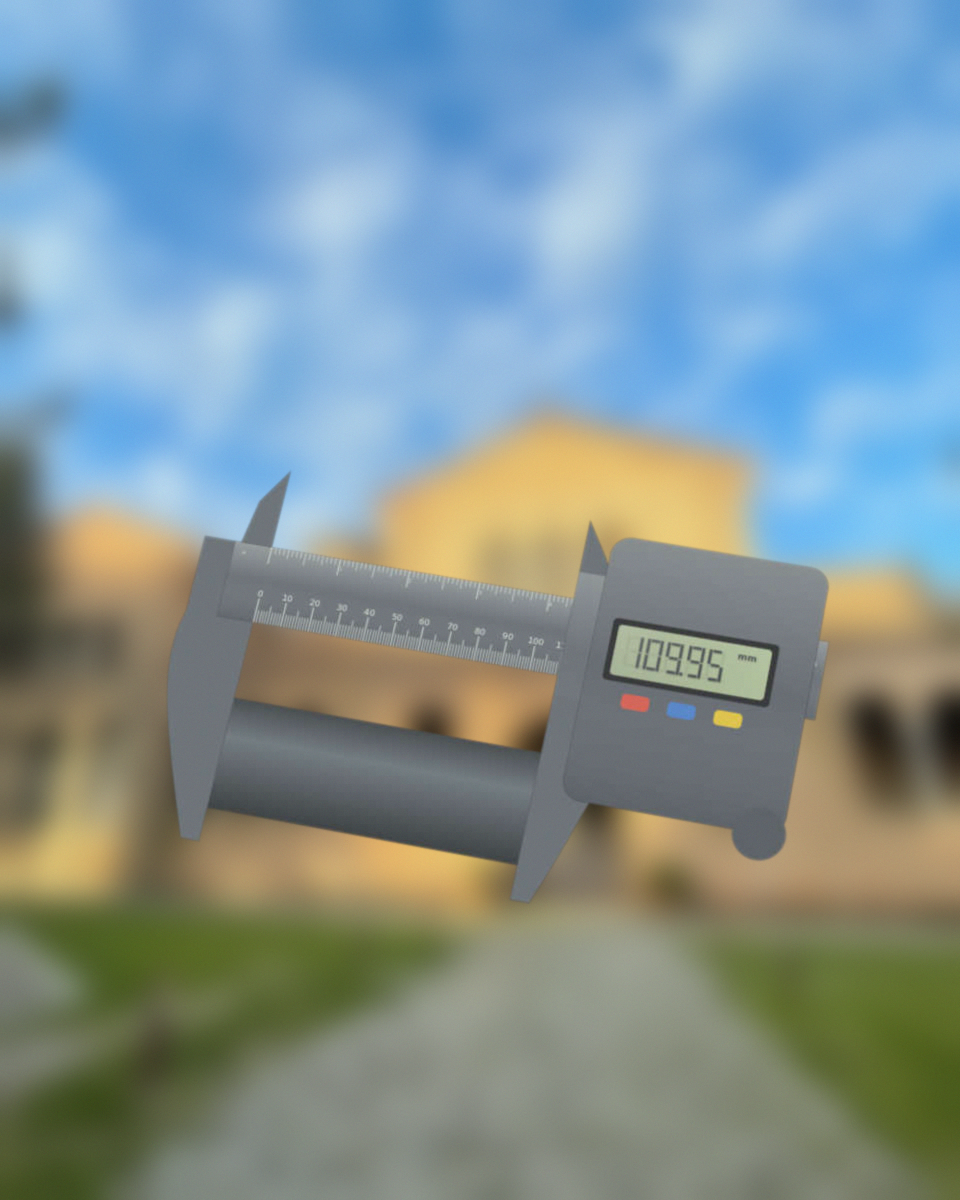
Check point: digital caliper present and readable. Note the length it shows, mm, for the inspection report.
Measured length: 109.95 mm
